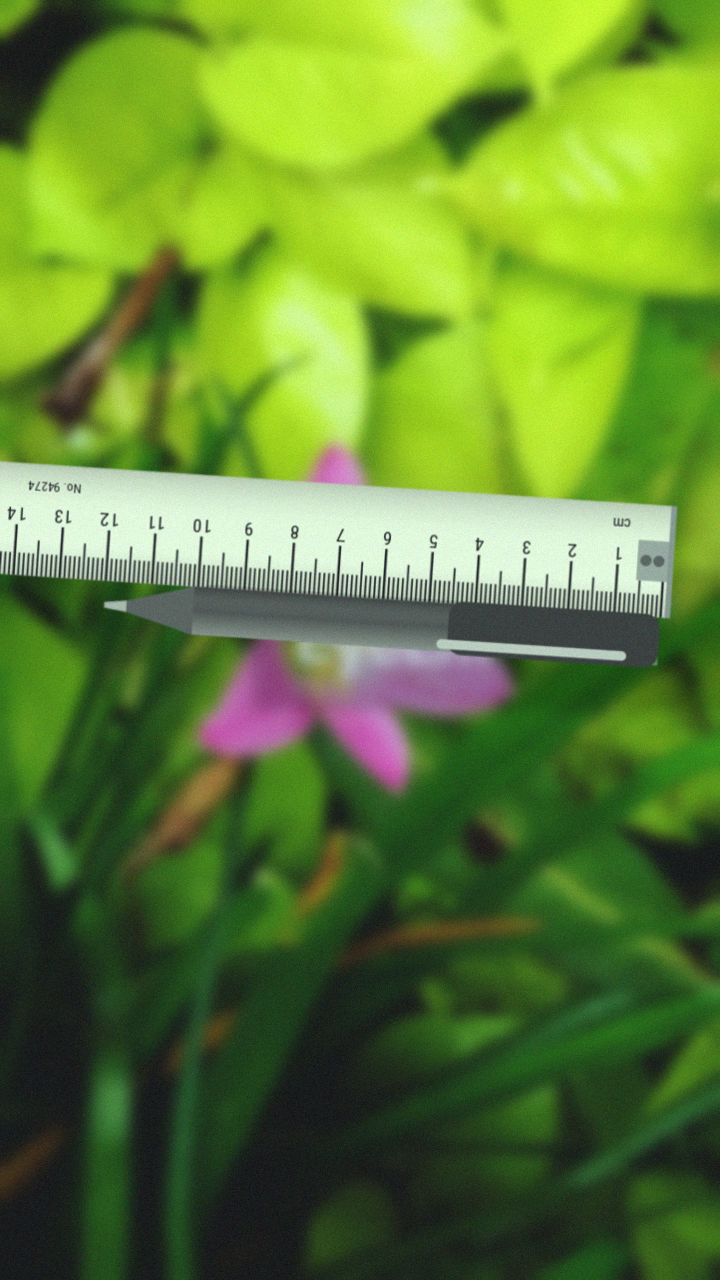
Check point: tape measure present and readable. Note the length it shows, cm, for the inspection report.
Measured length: 12 cm
